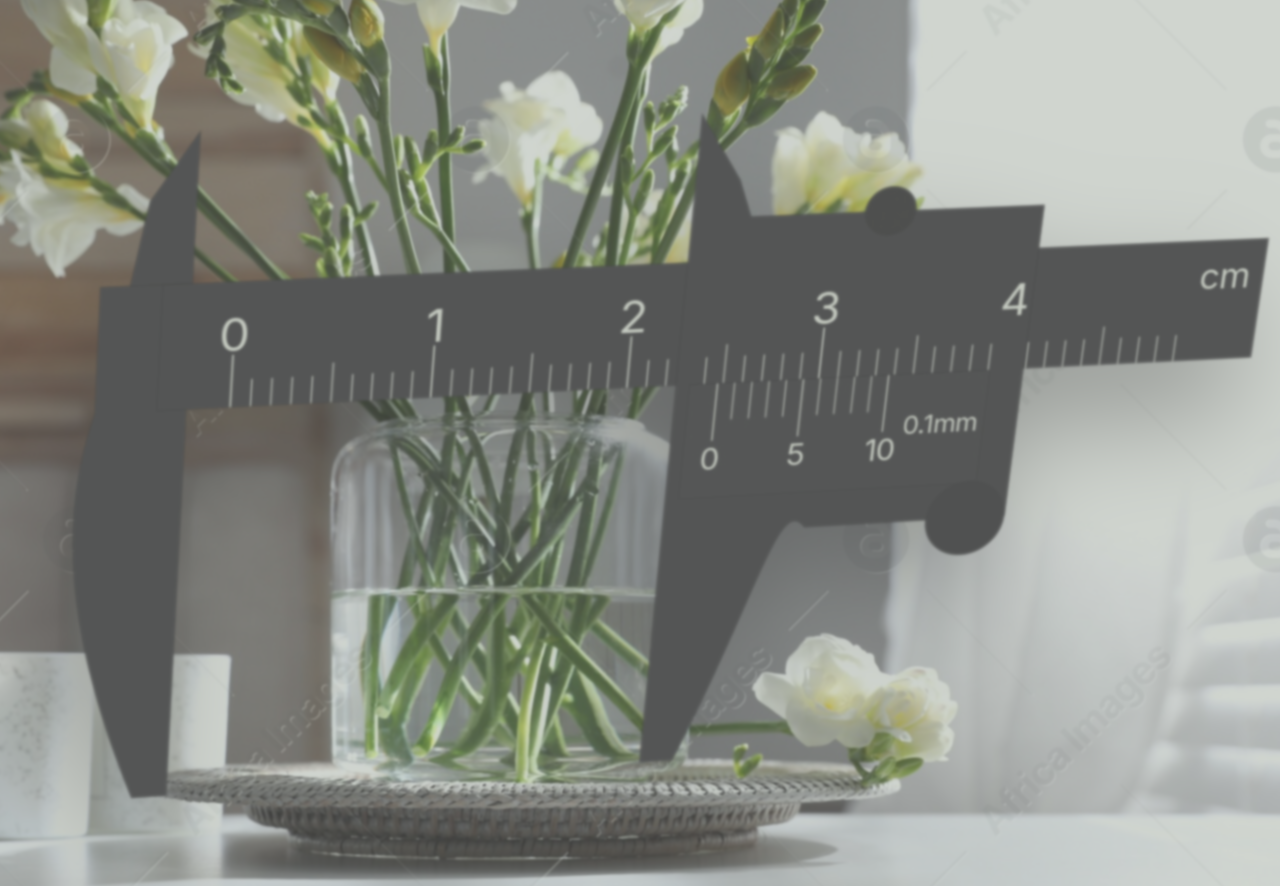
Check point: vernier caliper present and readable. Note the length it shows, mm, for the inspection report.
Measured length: 24.7 mm
